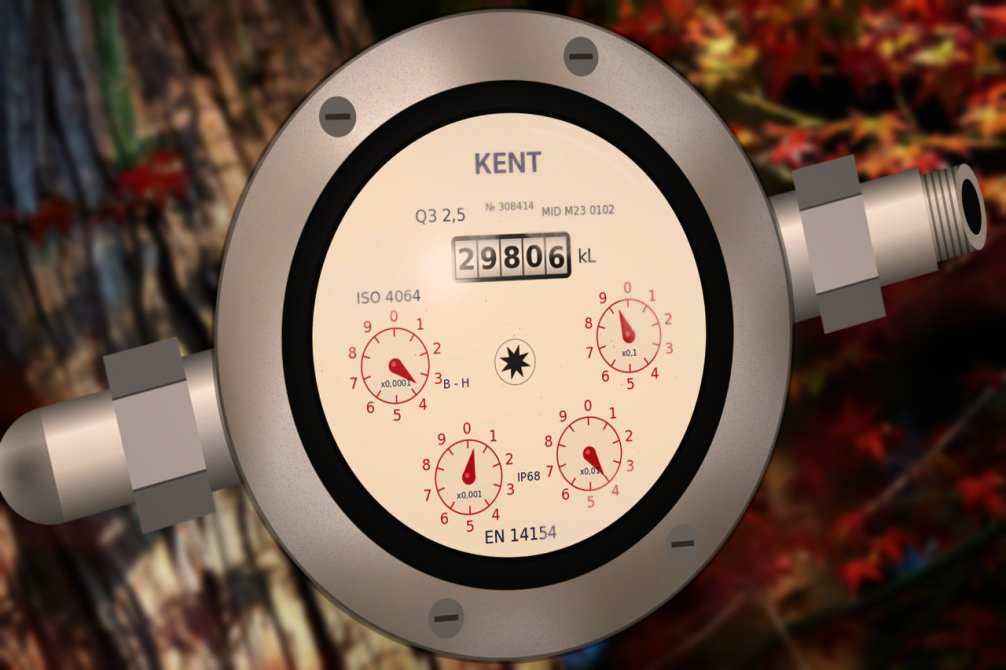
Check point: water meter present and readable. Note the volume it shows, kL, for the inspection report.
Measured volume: 29805.9403 kL
